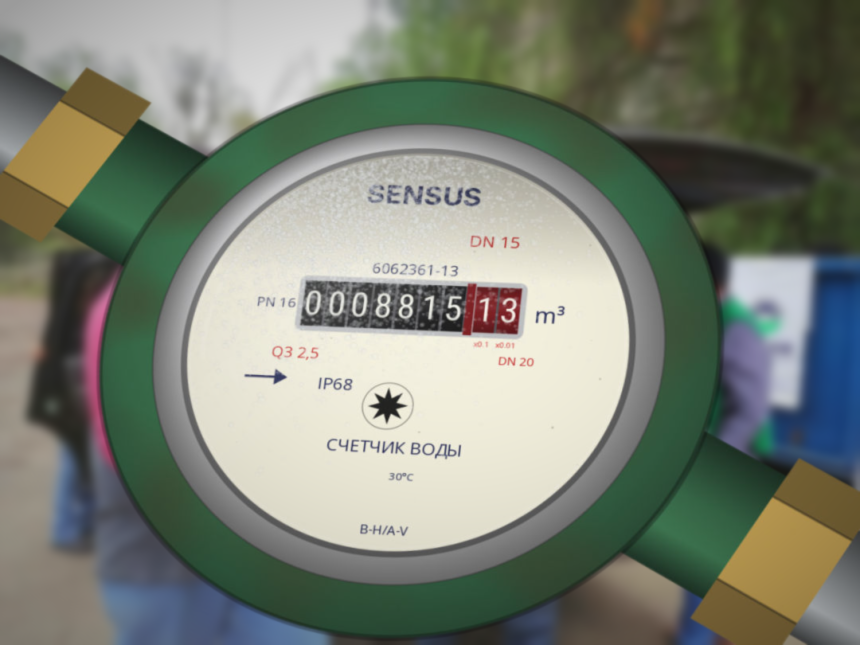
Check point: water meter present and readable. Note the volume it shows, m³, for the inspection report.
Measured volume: 8815.13 m³
